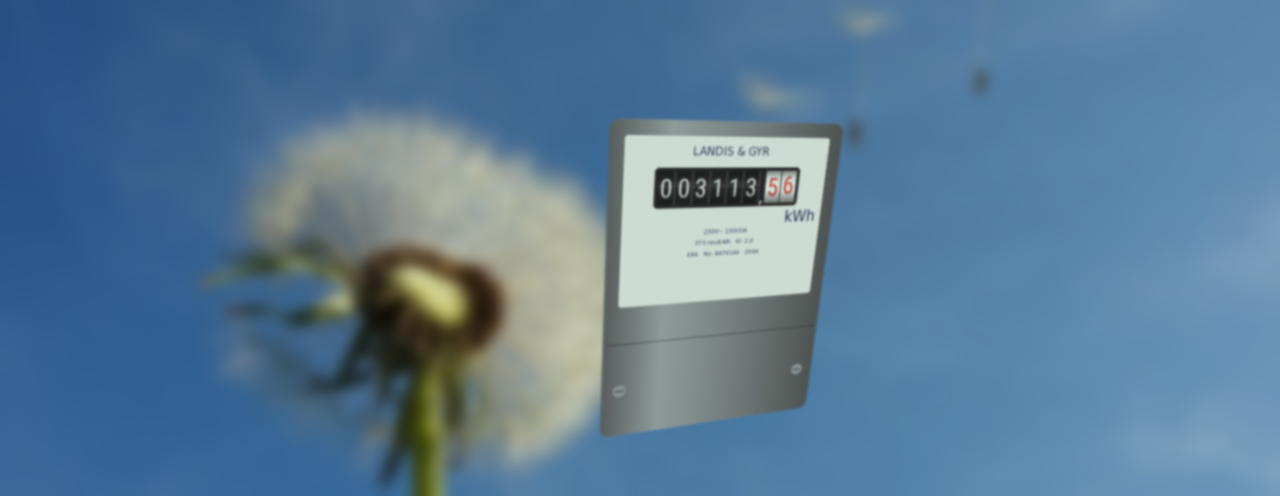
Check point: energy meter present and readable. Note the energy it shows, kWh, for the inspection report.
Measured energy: 3113.56 kWh
